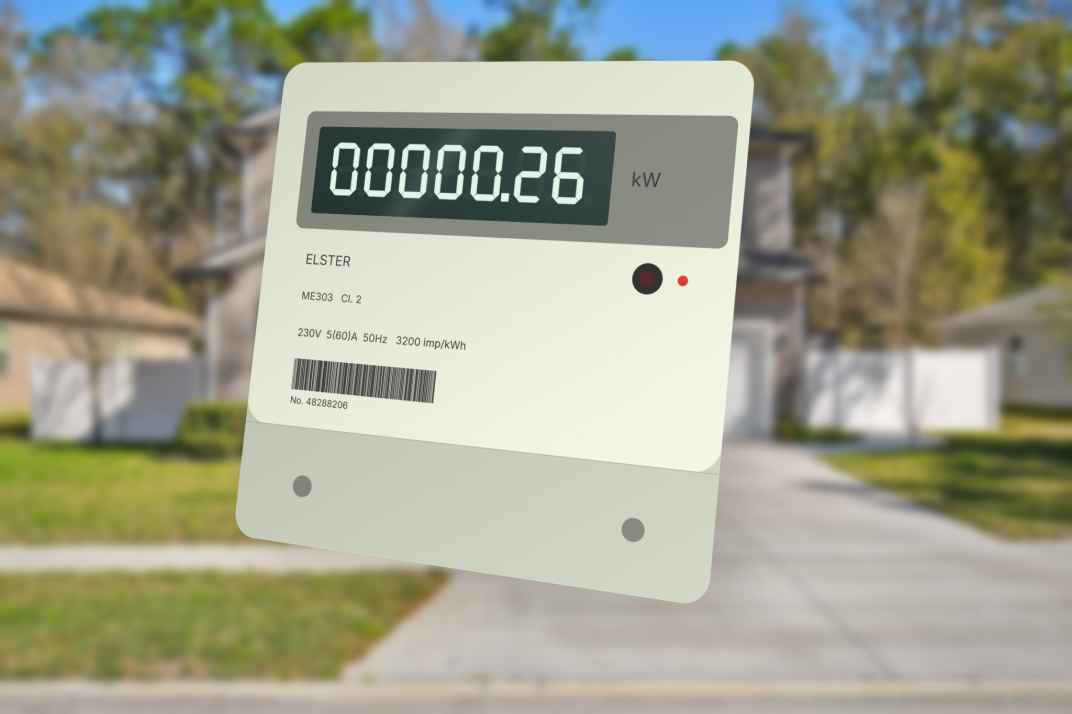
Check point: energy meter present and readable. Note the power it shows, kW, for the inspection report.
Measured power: 0.26 kW
